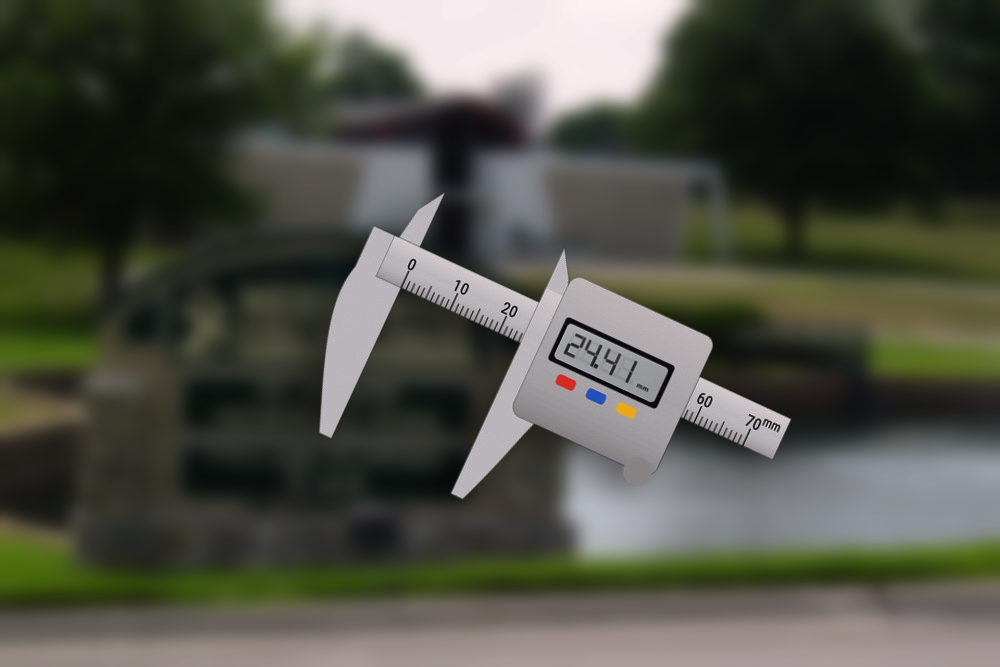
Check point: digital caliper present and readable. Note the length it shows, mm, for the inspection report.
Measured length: 24.41 mm
